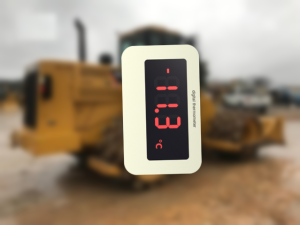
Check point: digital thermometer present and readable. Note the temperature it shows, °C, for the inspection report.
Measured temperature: -11.3 °C
